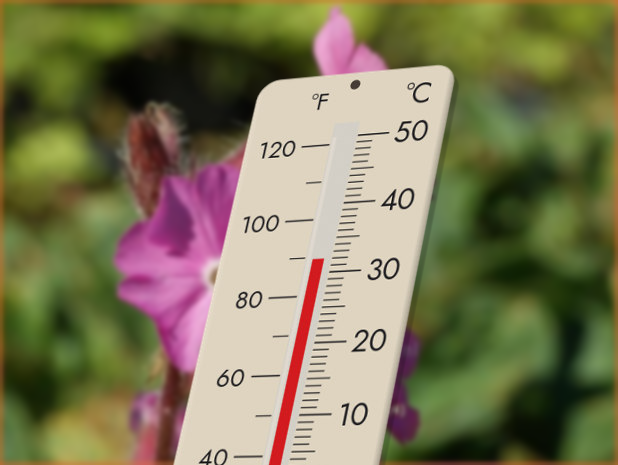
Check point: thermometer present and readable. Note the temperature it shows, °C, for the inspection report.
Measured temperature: 32 °C
